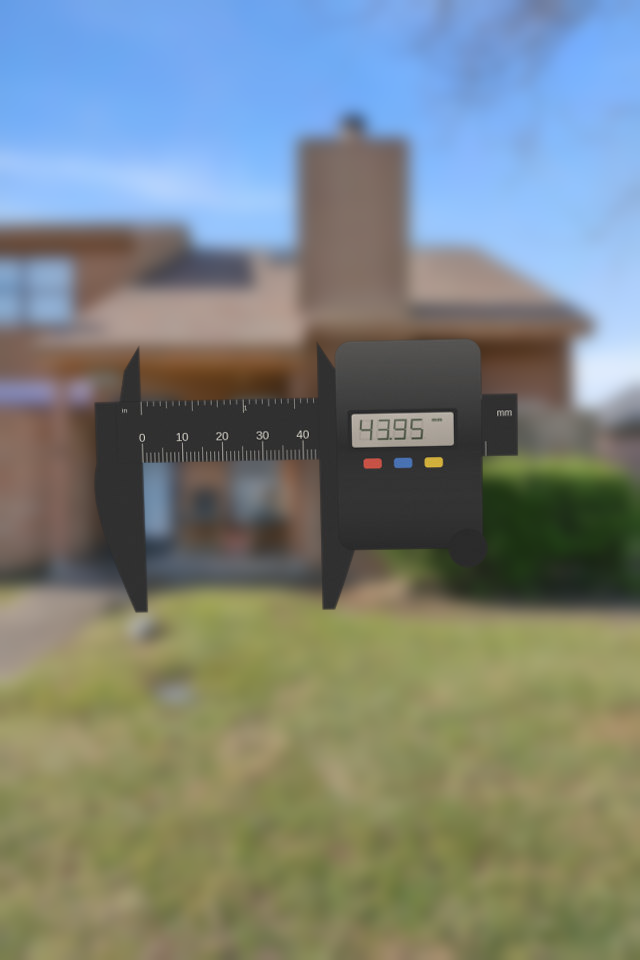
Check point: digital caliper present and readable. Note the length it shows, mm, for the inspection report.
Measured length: 43.95 mm
